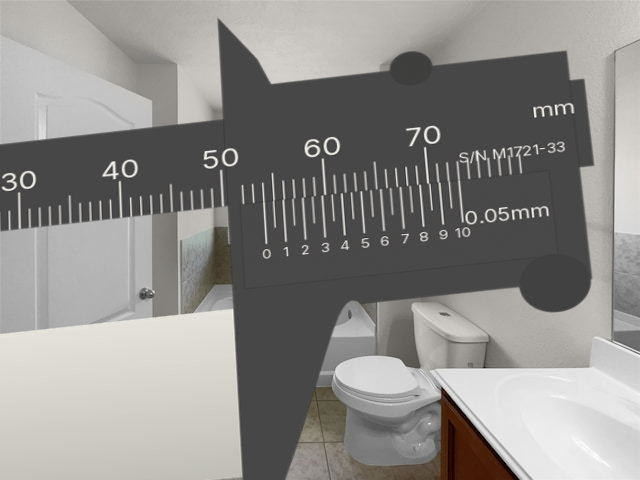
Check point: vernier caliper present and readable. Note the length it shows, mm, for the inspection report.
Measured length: 54.0 mm
